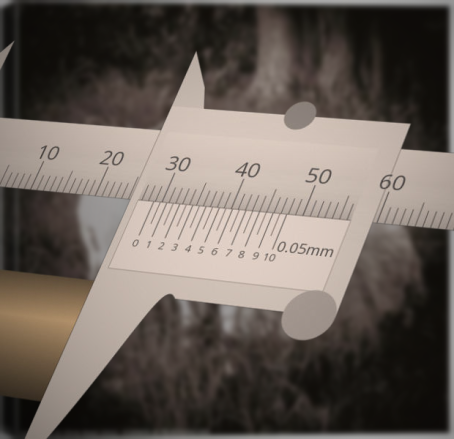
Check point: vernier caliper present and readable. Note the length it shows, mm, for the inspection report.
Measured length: 28.8 mm
